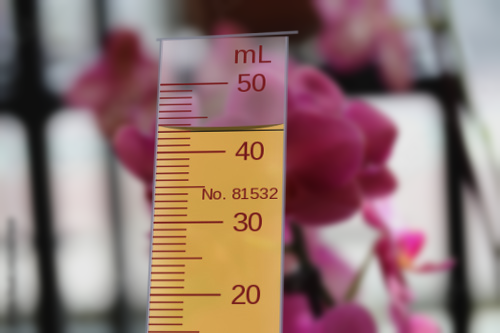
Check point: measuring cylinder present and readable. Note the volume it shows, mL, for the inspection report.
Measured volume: 43 mL
